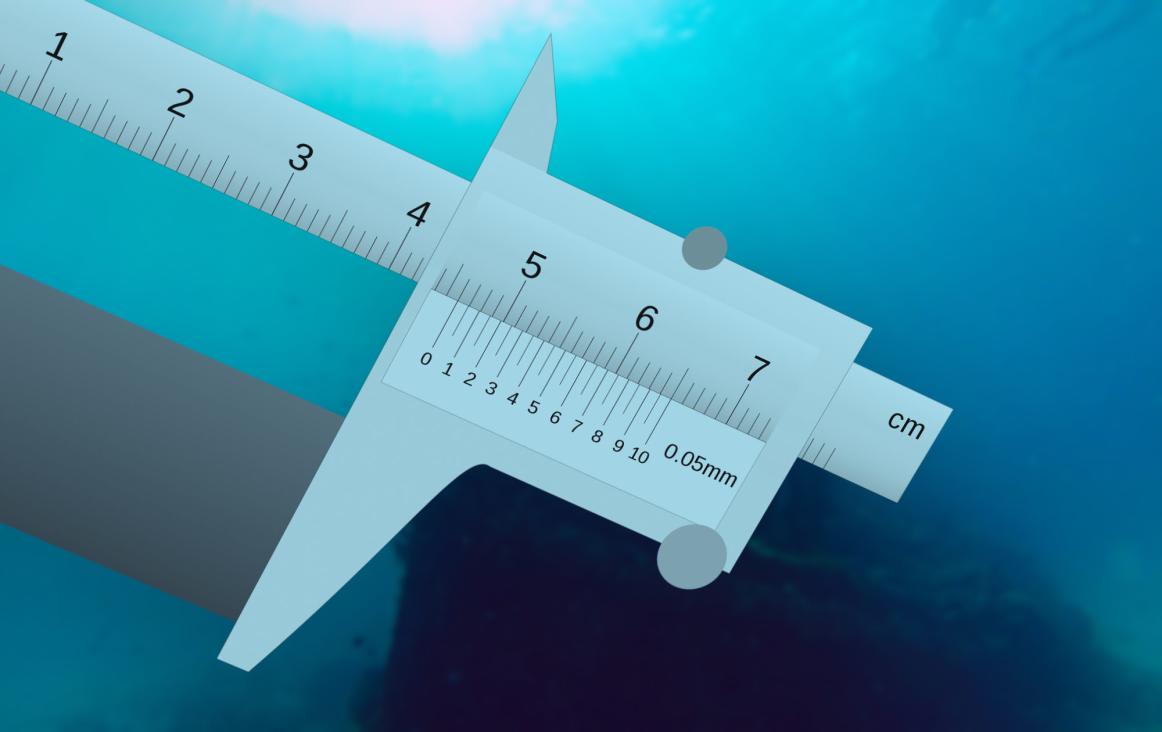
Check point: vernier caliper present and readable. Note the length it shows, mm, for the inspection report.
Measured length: 46.0 mm
